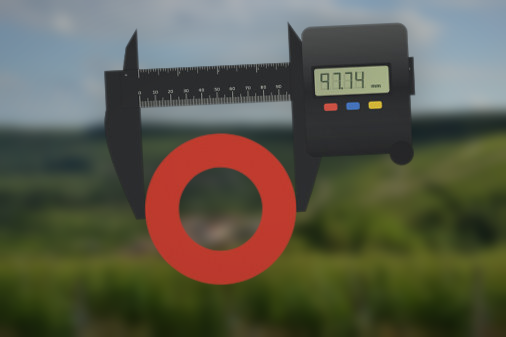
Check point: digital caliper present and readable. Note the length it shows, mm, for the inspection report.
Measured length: 97.74 mm
